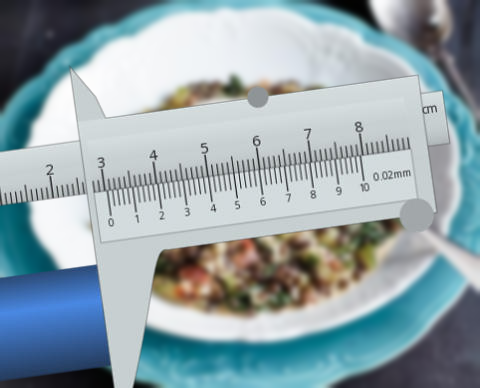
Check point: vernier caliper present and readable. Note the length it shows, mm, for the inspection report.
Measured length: 30.5 mm
